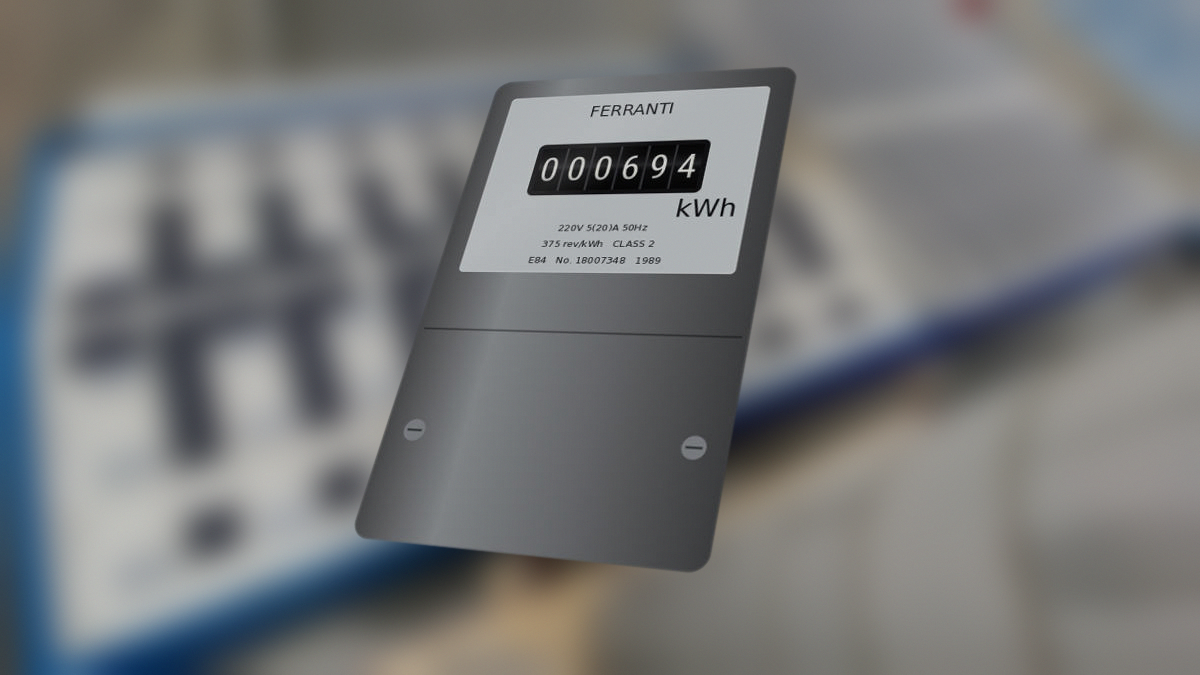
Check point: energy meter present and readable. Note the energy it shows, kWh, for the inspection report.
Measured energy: 694 kWh
